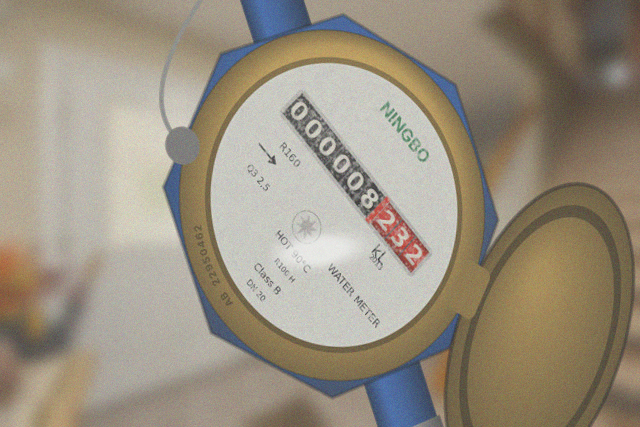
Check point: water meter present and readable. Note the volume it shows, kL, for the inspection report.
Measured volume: 8.232 kL
